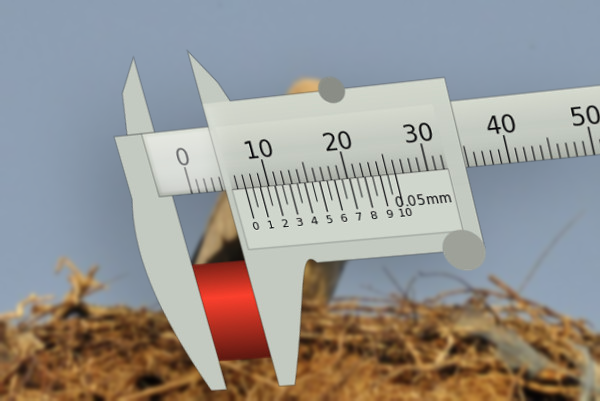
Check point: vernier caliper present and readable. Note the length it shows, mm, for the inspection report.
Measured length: 7.0 mm
